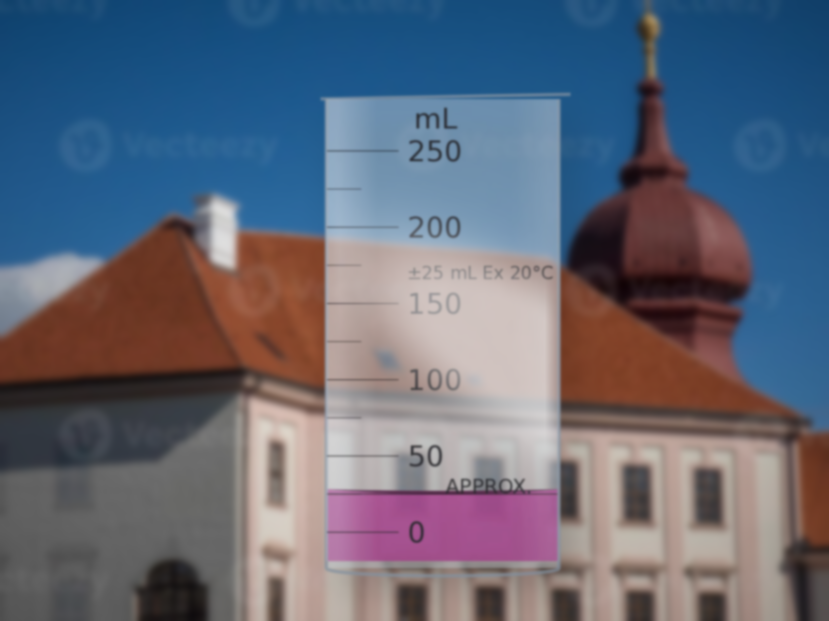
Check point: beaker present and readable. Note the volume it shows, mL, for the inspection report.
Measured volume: 25 mL
